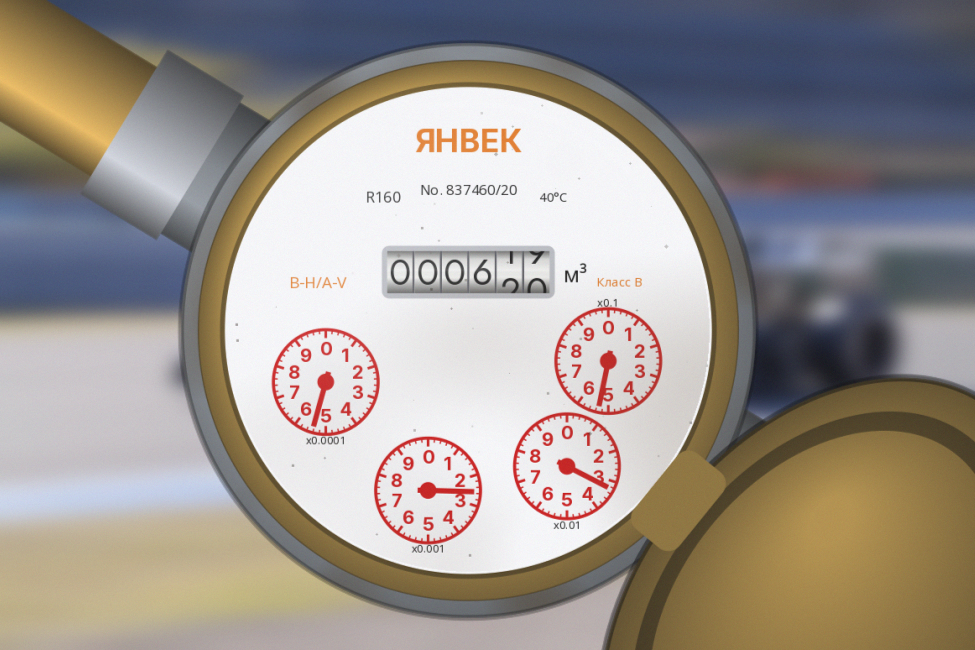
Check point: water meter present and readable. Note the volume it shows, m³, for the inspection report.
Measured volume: 619.5325 m³
